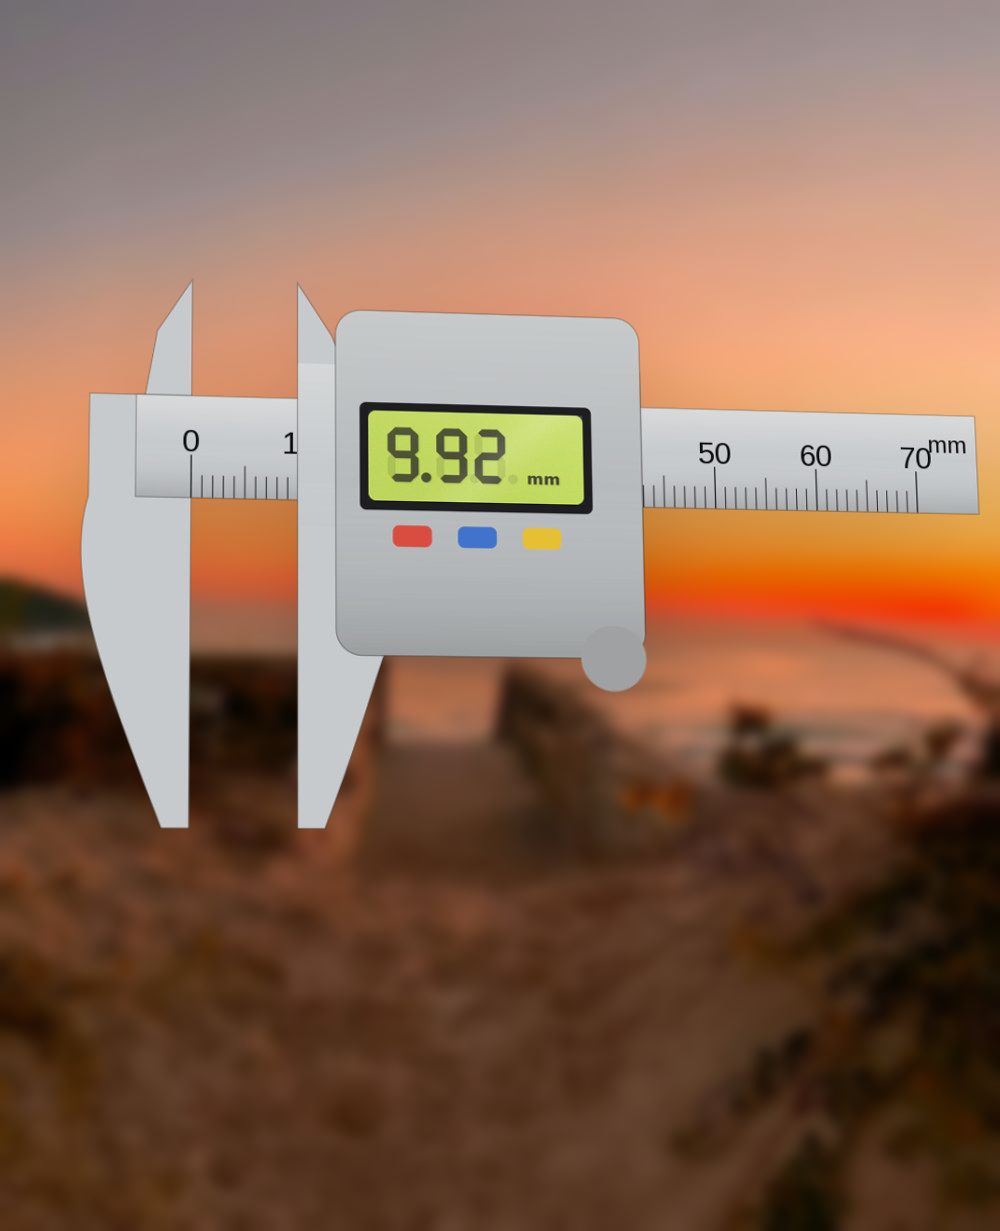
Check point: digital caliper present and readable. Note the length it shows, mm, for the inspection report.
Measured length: 9.92 mm
